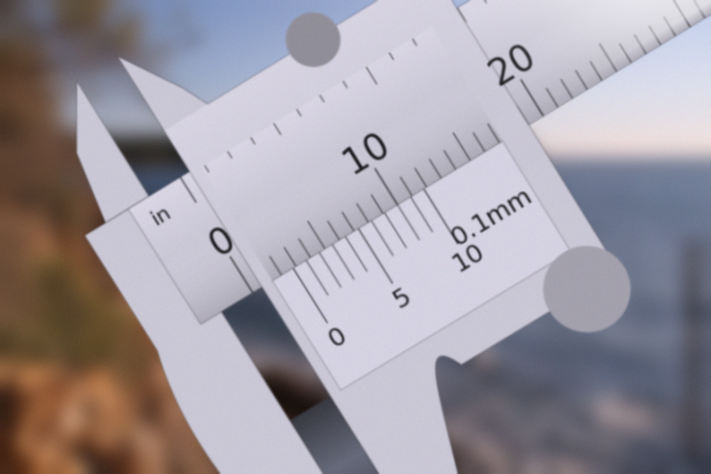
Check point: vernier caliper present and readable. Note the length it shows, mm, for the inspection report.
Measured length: 2.8 mm
